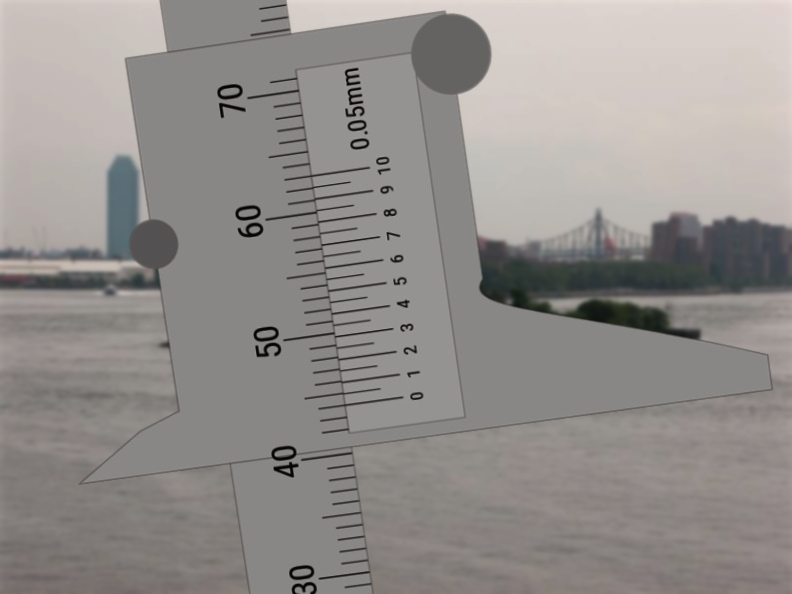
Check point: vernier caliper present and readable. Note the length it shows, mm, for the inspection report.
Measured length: 44.0 mm
